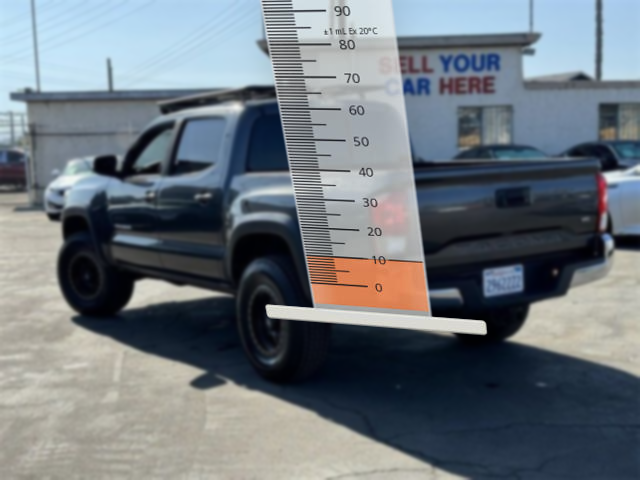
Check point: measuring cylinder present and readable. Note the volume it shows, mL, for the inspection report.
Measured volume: 10 mL
